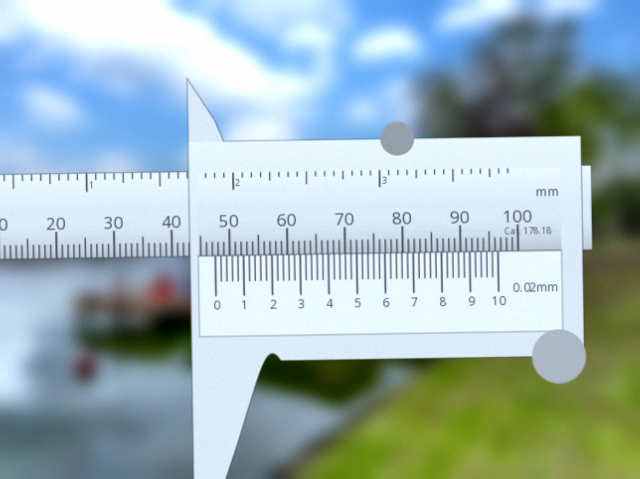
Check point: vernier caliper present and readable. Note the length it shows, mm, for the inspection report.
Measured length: 47.5 mm
